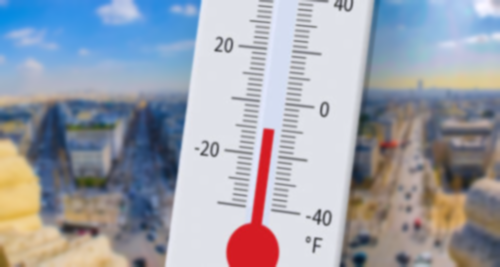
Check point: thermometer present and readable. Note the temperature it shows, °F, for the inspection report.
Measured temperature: -10 °F
